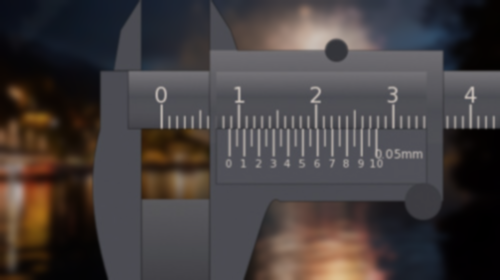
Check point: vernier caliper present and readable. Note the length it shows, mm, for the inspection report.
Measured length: 8.8 mm
